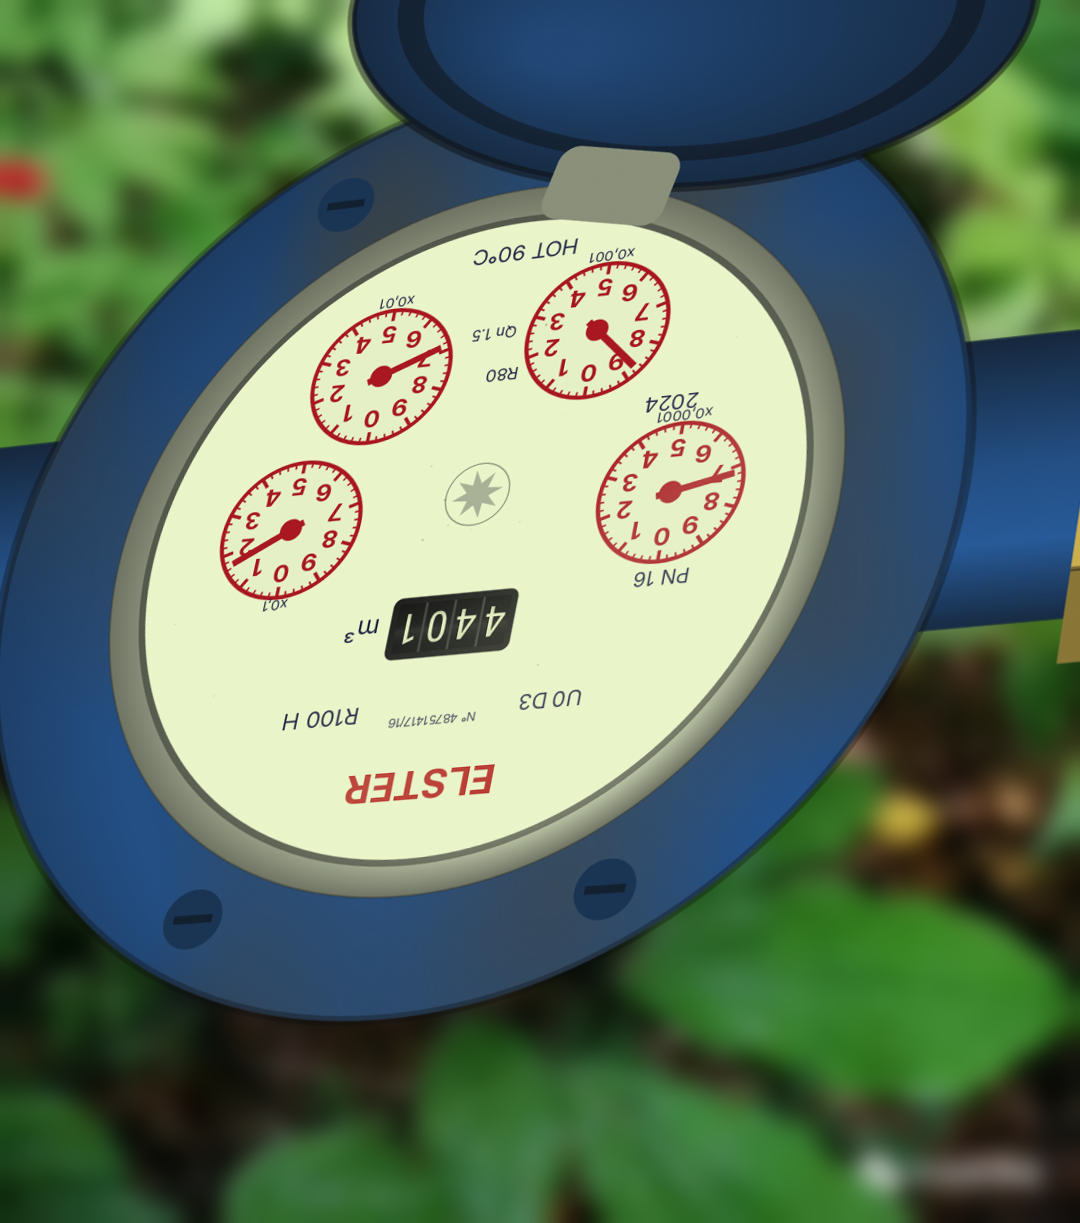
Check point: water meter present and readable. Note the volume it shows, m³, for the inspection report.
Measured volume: 4401.1687 m³
